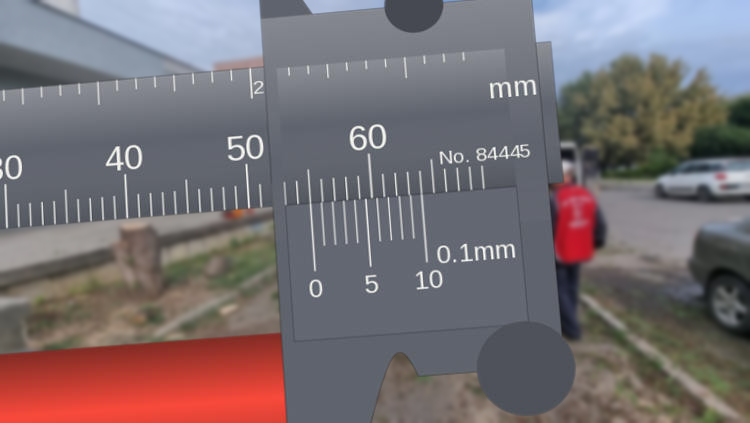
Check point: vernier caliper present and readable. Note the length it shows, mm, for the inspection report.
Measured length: 55.0 mm
